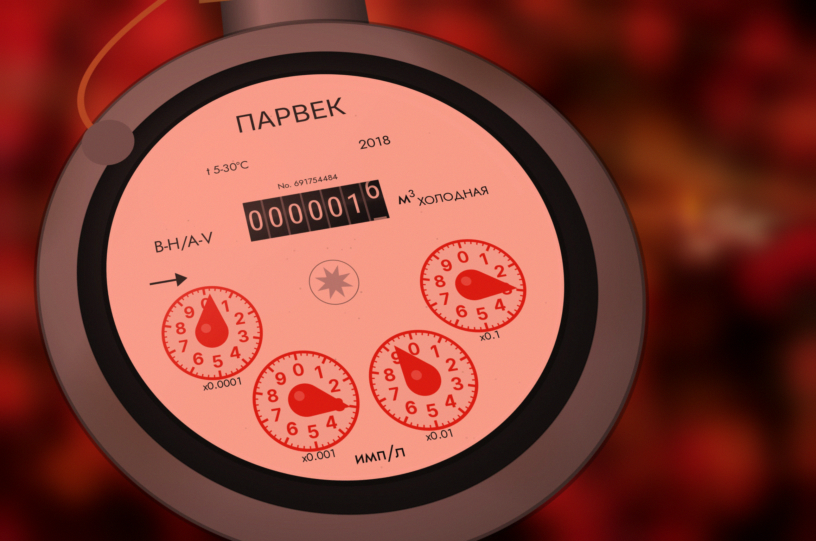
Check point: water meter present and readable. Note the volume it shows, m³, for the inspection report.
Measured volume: 16.2930 m³
